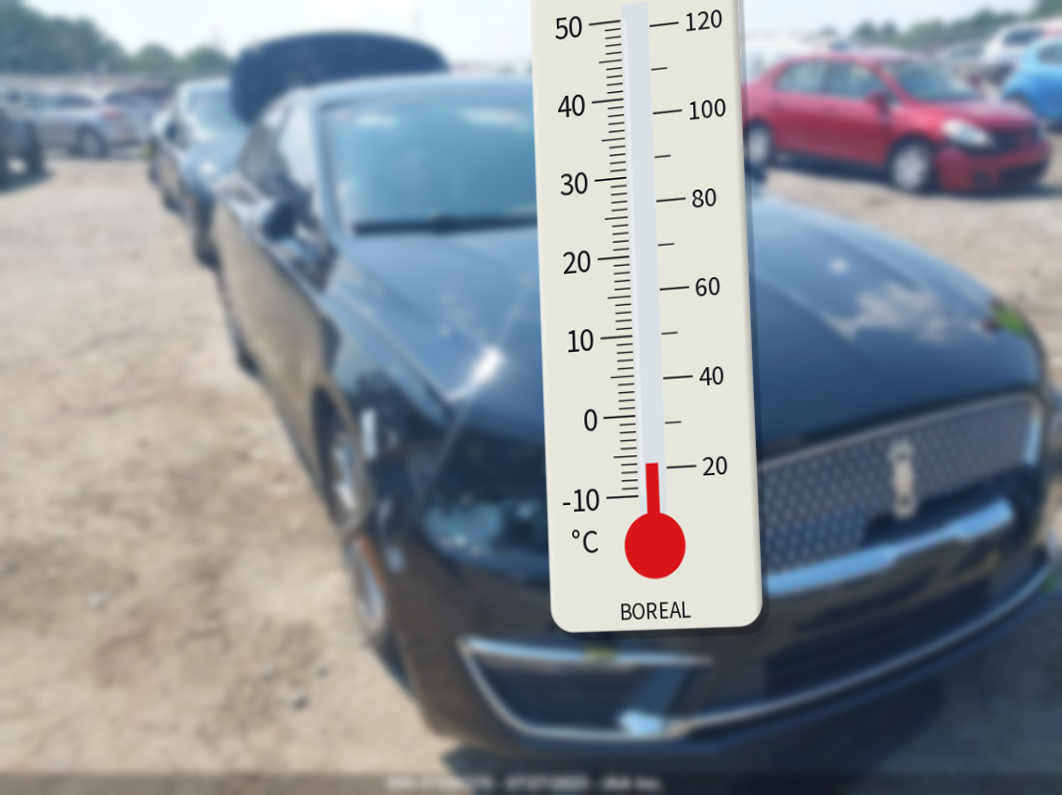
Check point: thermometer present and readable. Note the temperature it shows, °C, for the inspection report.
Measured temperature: -6 °C
